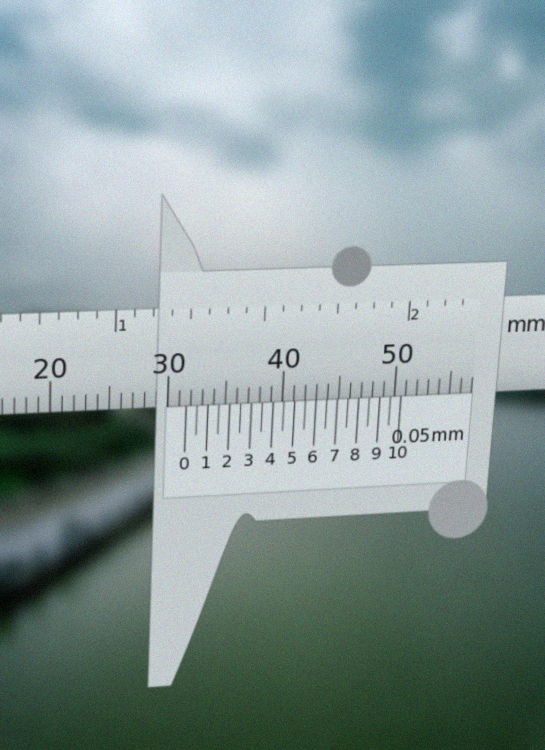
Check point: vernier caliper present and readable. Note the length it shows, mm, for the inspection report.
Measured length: 31.6 mm
